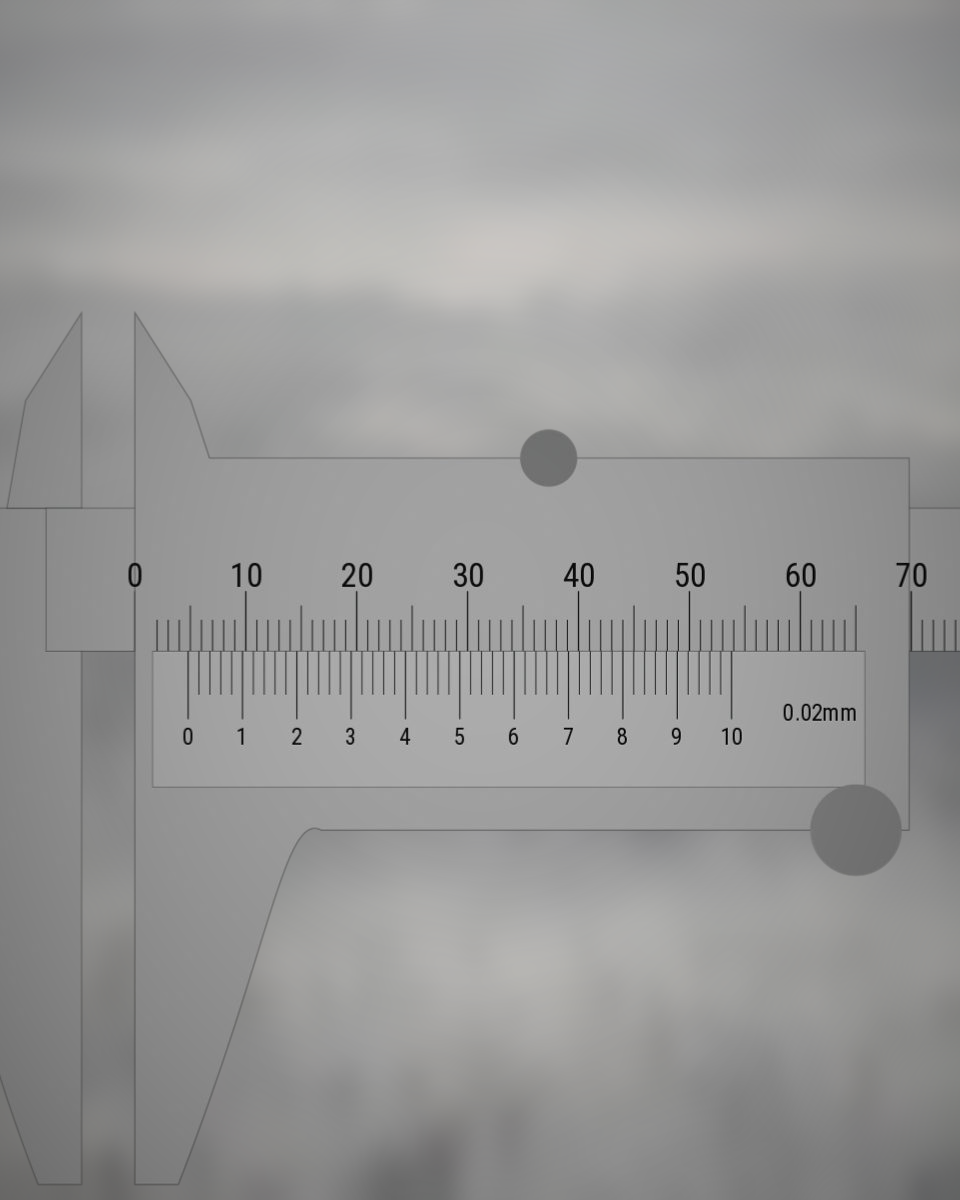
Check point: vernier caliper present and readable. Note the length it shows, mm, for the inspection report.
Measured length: 4.8 mm
